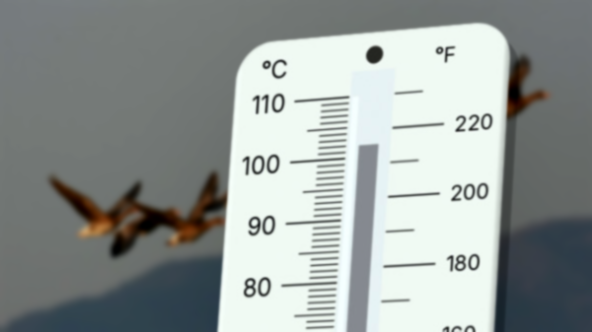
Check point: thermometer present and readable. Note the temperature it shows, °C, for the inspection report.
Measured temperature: 102 °C
